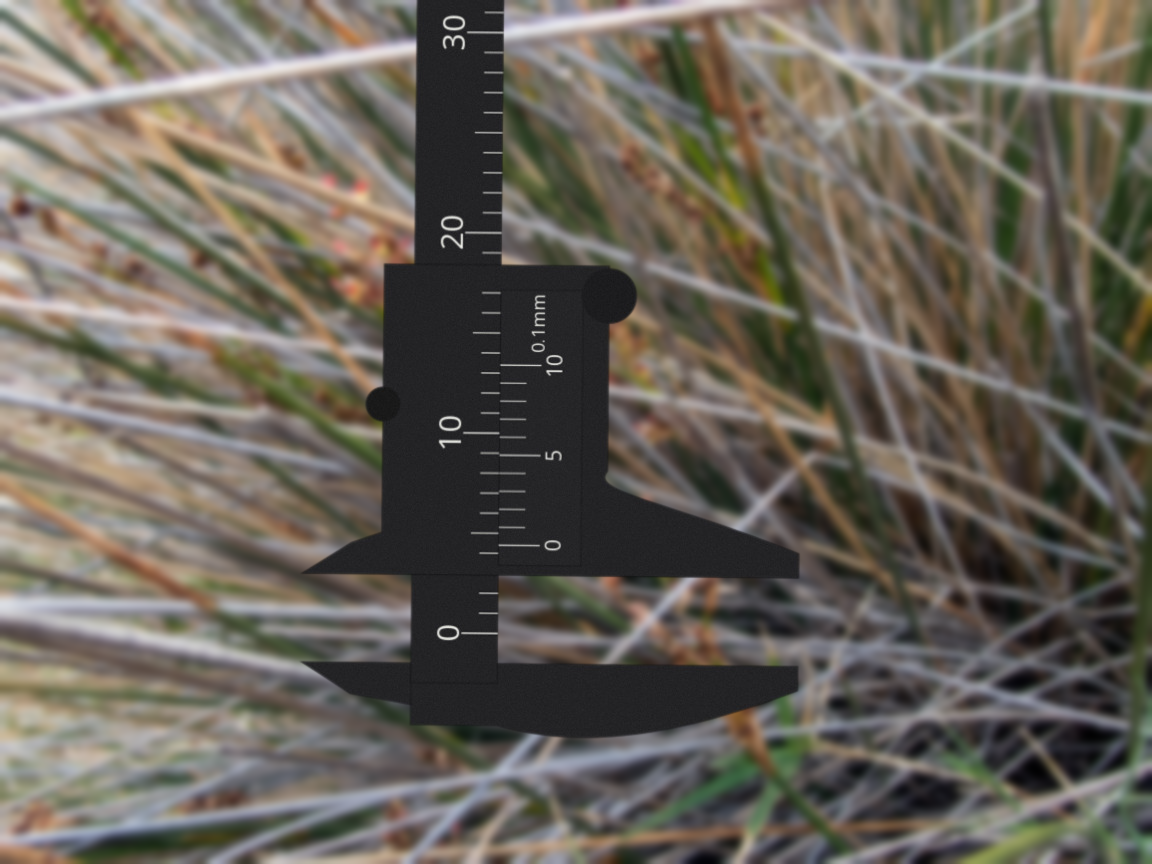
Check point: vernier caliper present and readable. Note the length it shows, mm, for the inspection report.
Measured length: 4.4 mm
